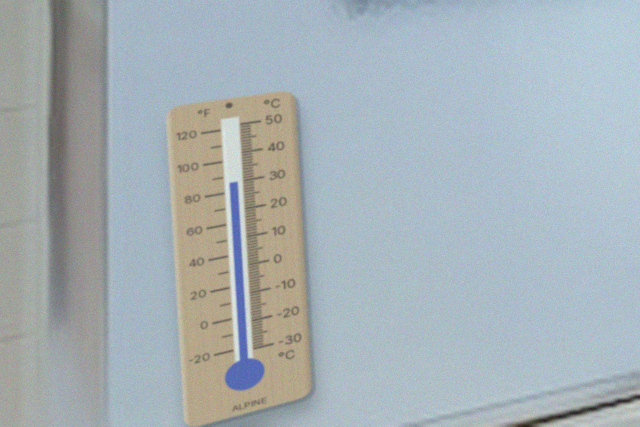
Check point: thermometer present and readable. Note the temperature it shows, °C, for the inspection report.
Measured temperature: 30 °C
